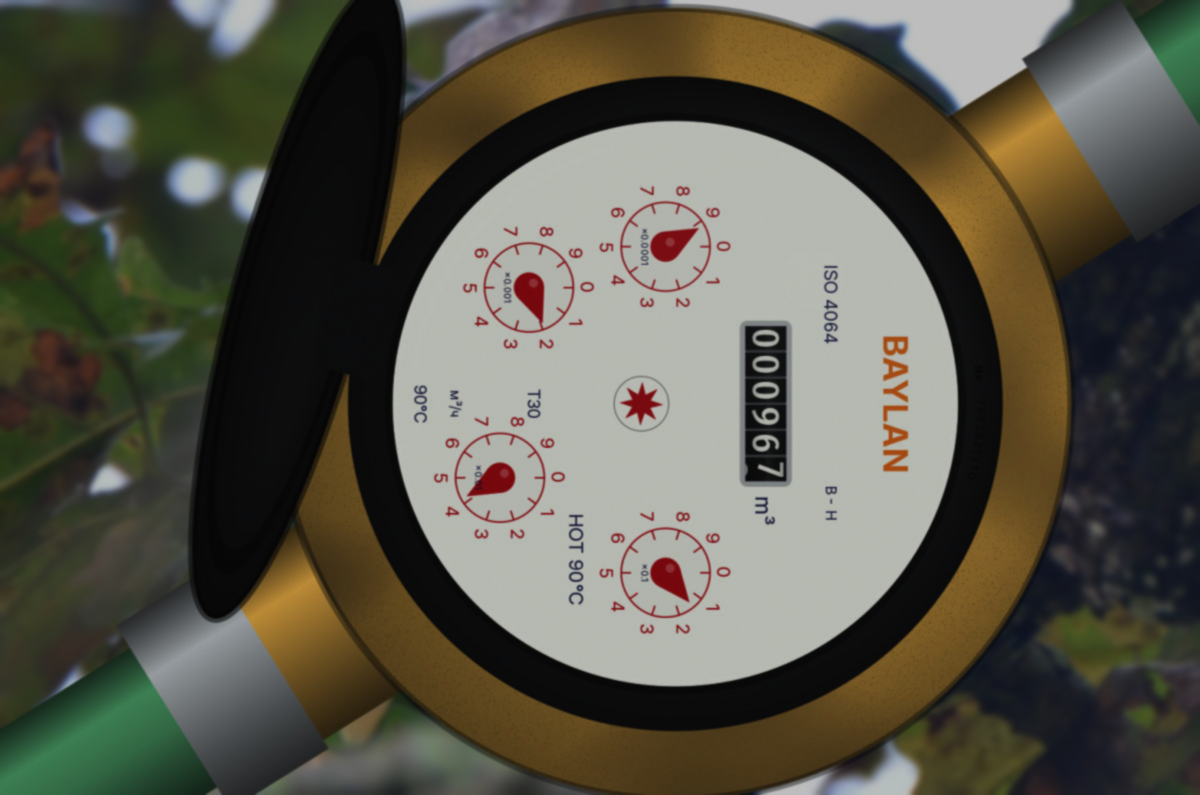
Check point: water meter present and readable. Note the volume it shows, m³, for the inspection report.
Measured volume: 967.1419 m³
